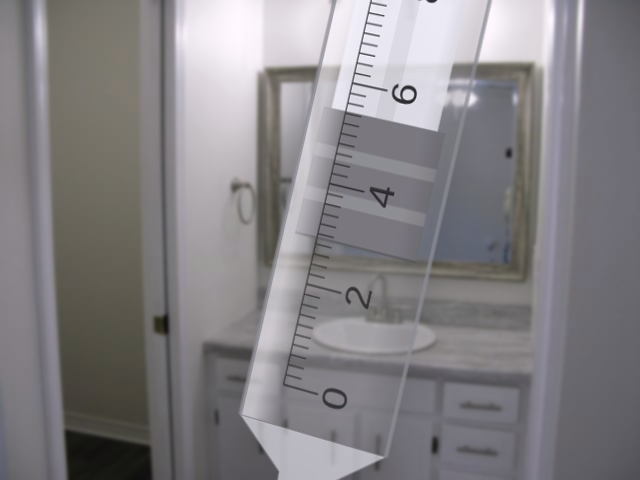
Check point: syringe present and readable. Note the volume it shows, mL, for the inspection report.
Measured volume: 2.9 mL
